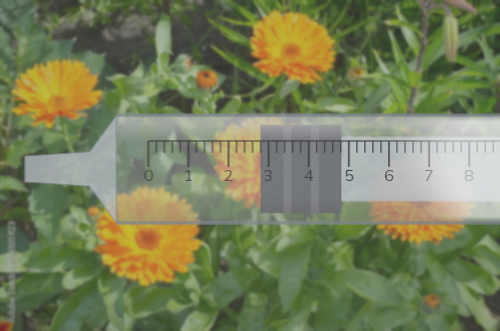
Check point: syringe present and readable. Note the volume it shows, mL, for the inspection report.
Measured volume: 2.8 mL
